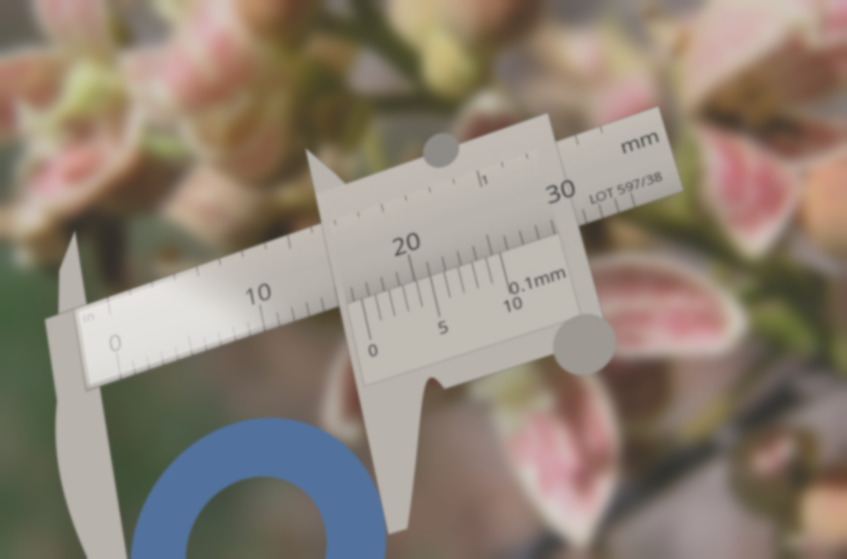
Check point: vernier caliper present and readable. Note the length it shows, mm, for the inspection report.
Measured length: 16.5 mm
